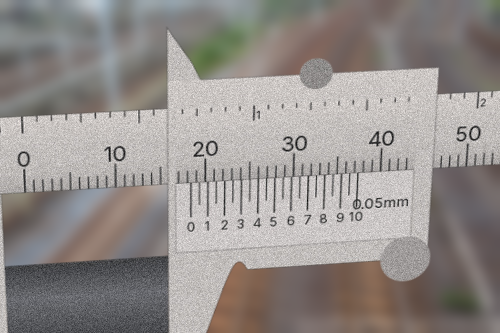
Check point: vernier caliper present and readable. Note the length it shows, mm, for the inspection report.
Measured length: 18.4 mm
